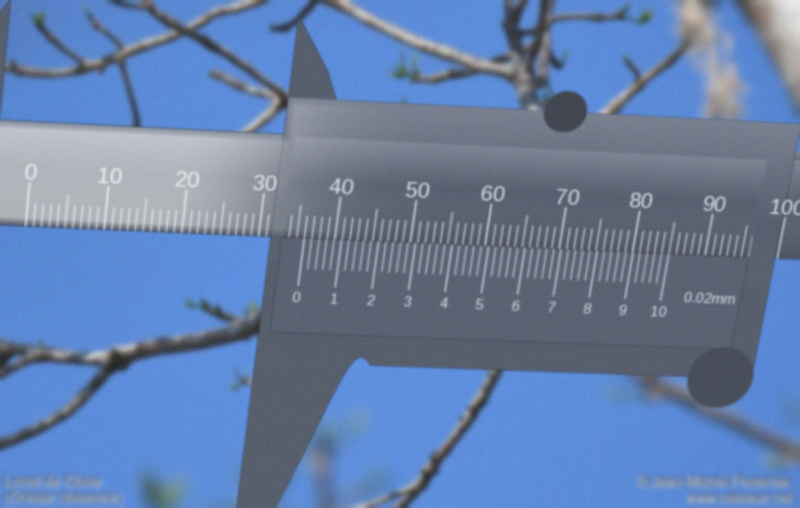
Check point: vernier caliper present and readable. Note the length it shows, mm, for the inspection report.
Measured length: 36.0 mm
